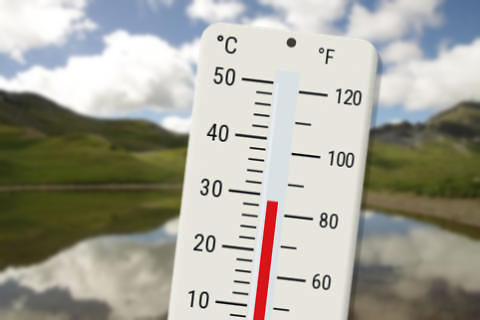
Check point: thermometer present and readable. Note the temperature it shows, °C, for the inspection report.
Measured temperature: 29 °C
